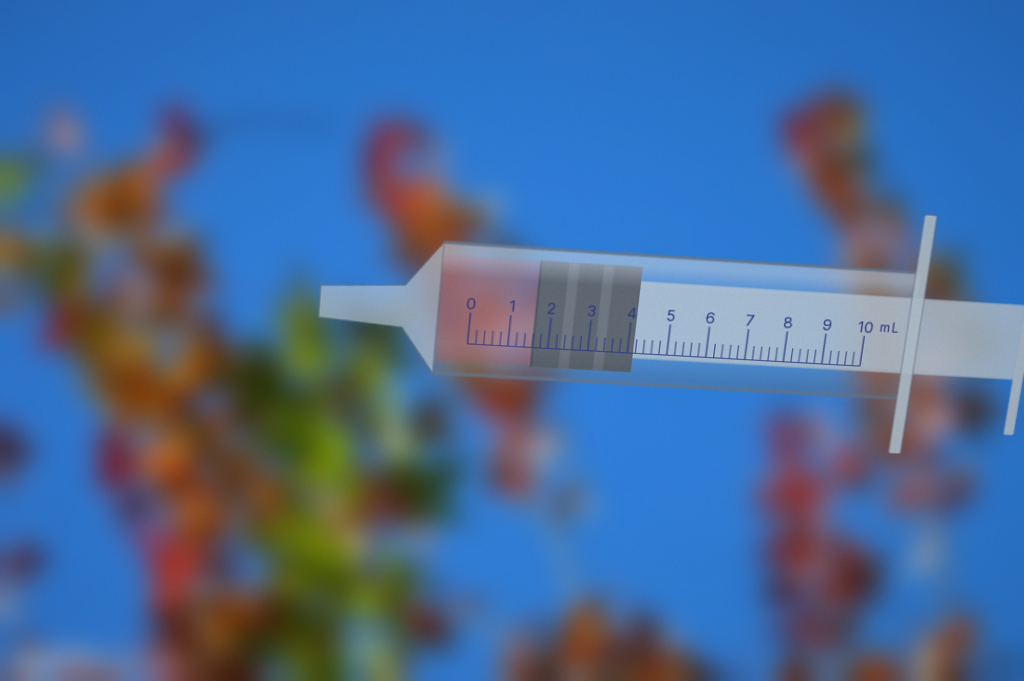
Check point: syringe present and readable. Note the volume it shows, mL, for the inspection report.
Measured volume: 1.6 mL
